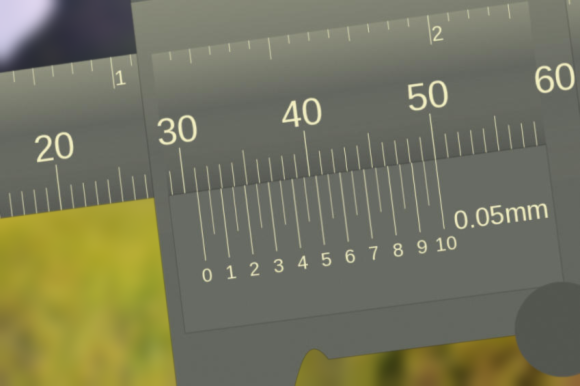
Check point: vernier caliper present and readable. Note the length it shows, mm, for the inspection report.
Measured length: 31.0 mm
